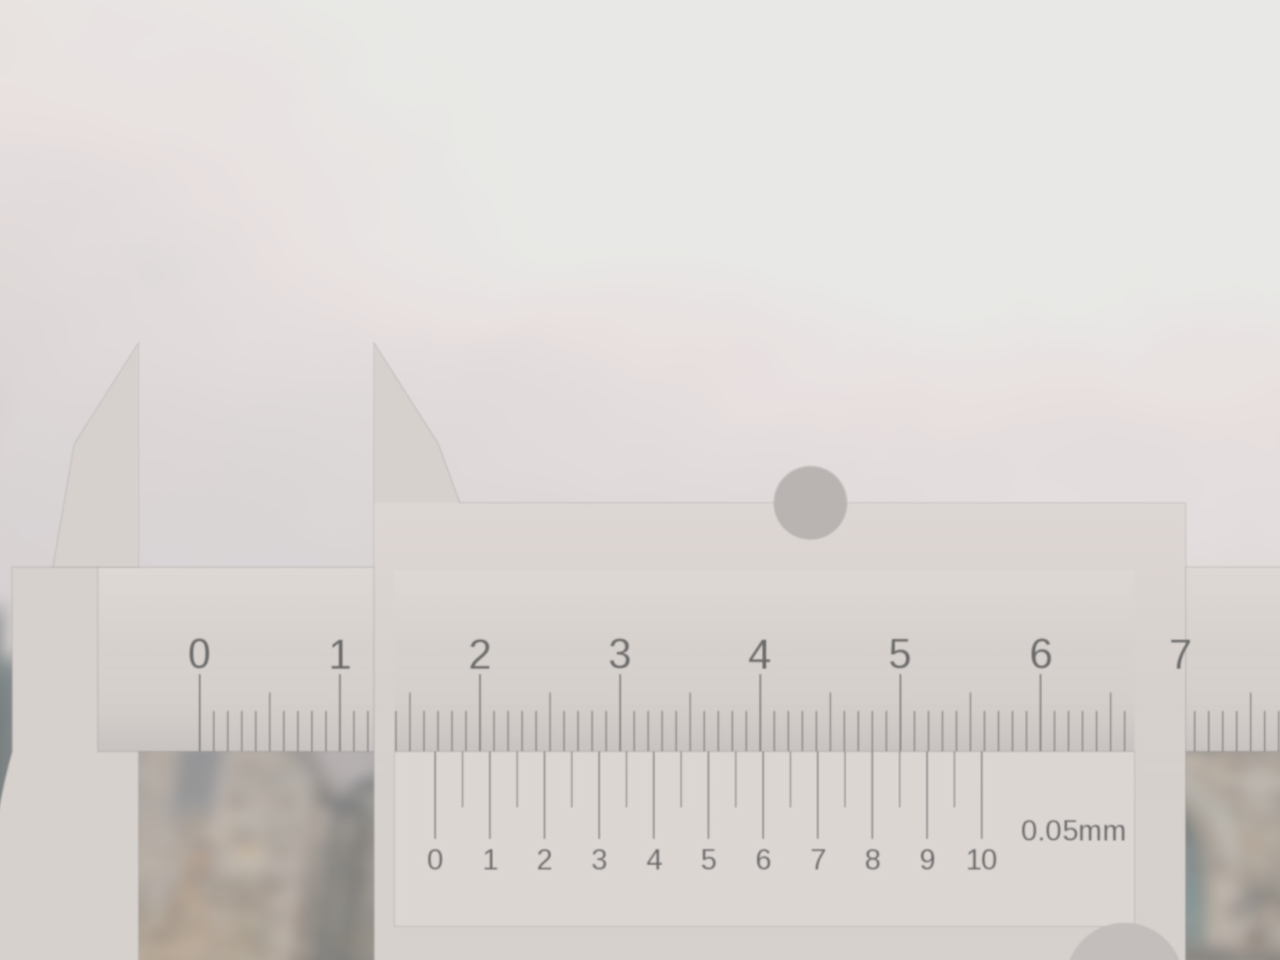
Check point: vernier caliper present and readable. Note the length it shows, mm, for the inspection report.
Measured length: 16.8 mm
